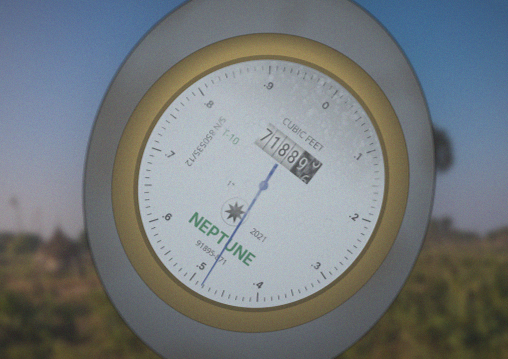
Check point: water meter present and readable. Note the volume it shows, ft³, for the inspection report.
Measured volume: 718895.48 ft³
